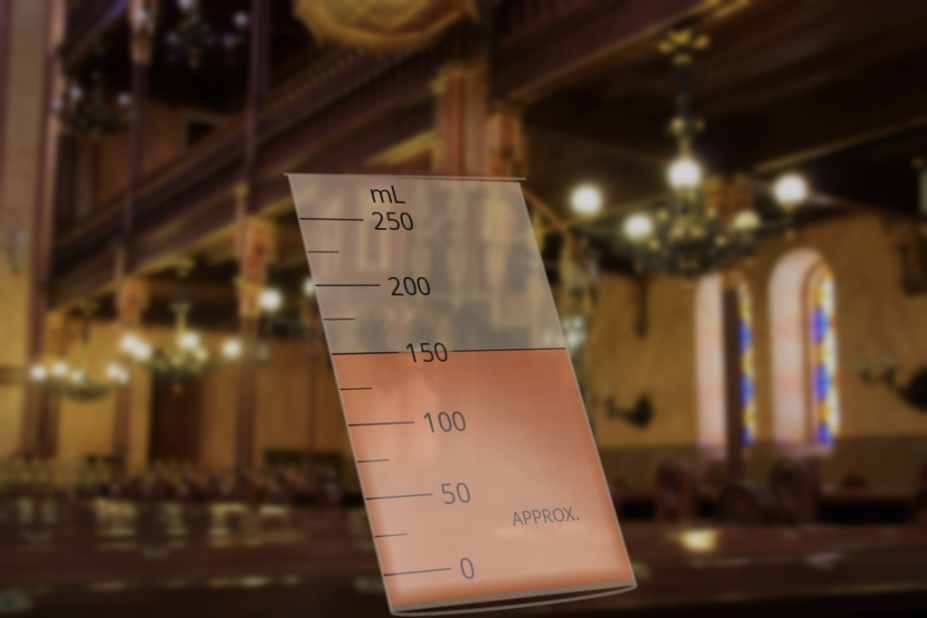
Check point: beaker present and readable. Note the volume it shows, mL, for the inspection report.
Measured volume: 150 mL
